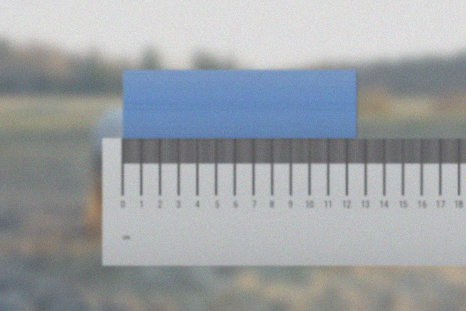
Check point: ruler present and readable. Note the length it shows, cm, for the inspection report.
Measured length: 12.5 cm
